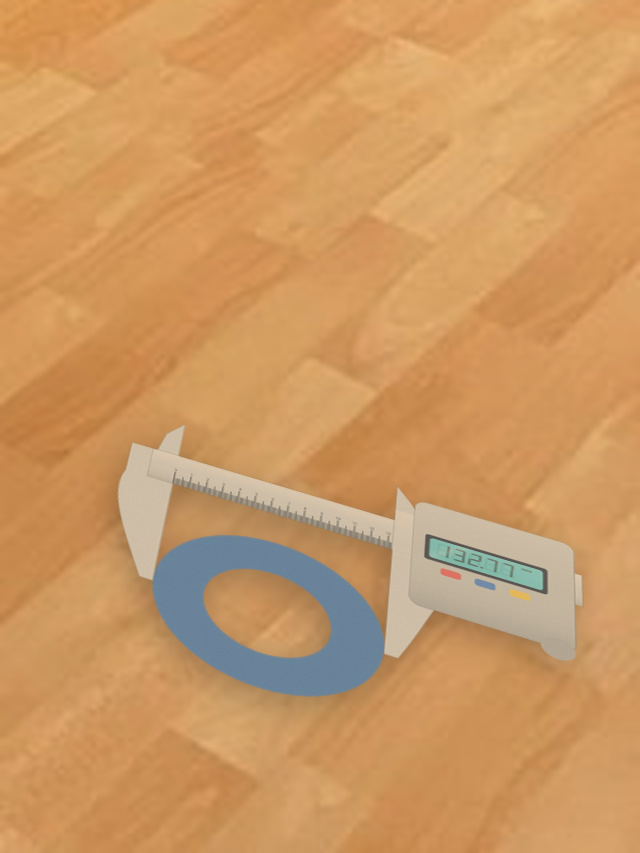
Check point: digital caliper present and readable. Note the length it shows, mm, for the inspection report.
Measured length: 132.77 mm
